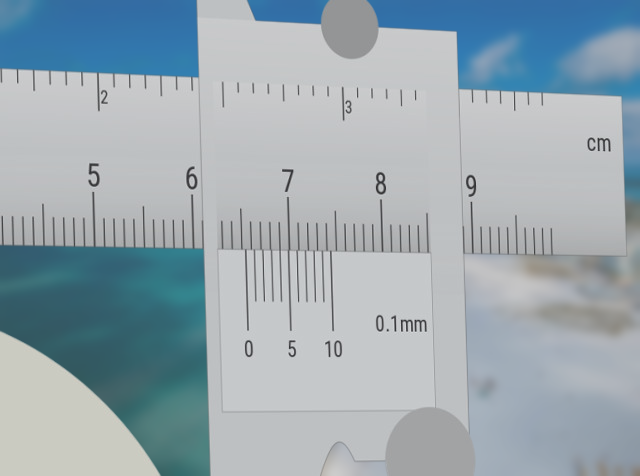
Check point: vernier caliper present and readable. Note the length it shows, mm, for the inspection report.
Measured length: 65.4 mm
